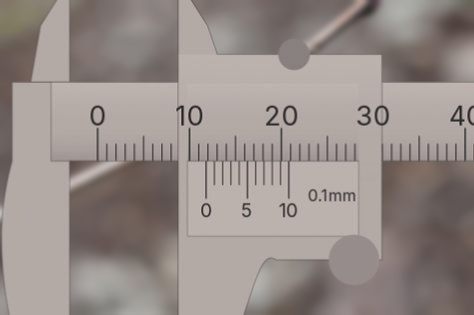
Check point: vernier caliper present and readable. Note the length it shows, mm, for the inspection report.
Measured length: 11.8 mm
